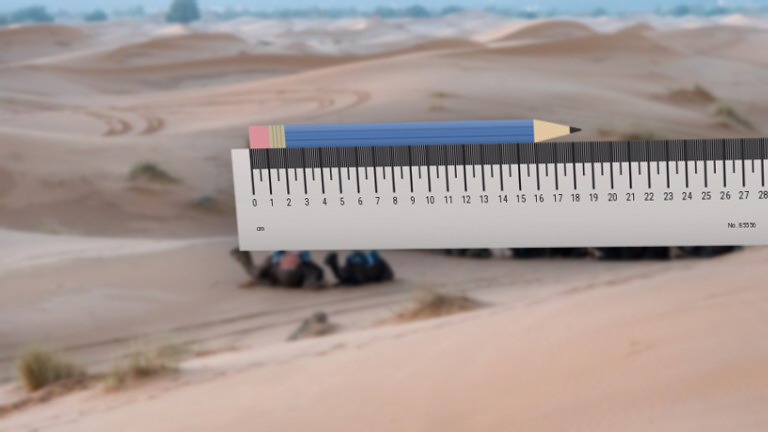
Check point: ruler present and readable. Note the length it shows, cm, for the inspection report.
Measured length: 18.5 cm
